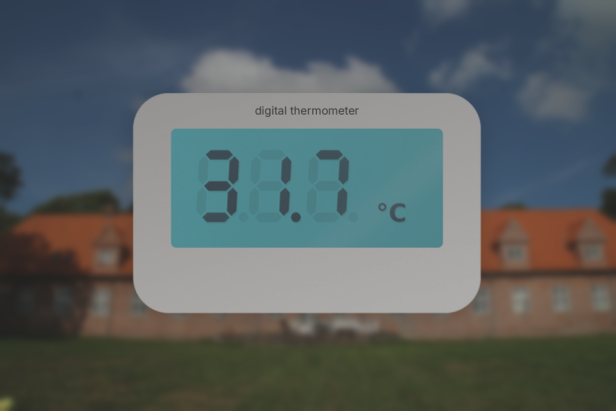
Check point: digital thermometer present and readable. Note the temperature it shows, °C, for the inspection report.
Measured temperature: 31.7 °C
